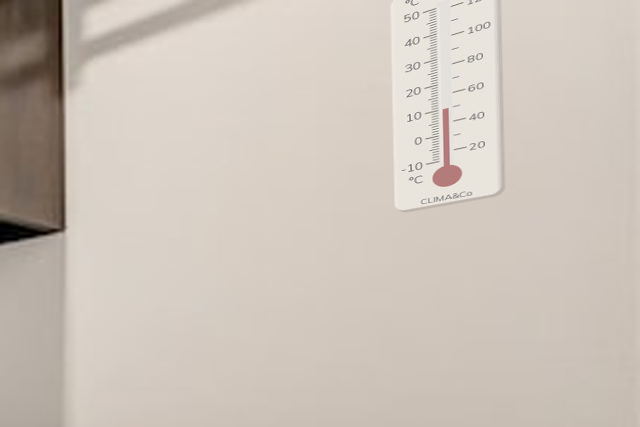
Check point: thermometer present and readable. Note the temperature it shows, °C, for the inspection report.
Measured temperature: 10 °C
